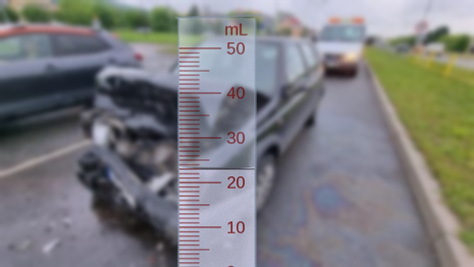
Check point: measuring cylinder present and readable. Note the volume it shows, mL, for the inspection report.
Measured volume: 23 mL
